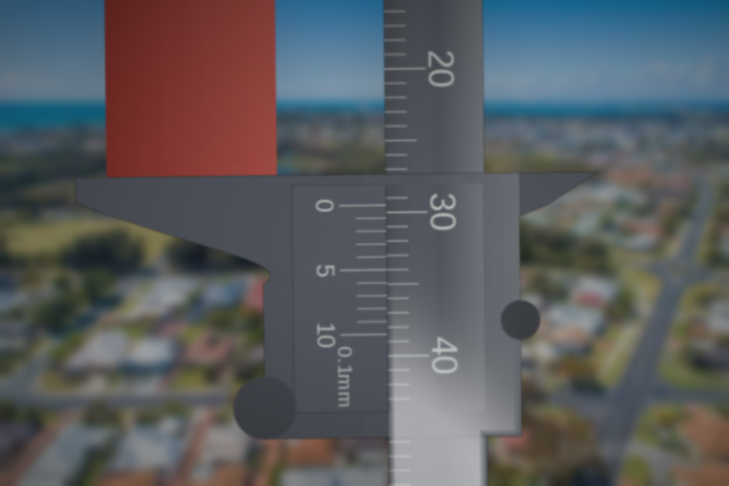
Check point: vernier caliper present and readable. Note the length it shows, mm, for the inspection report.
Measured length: 29.5 mm
